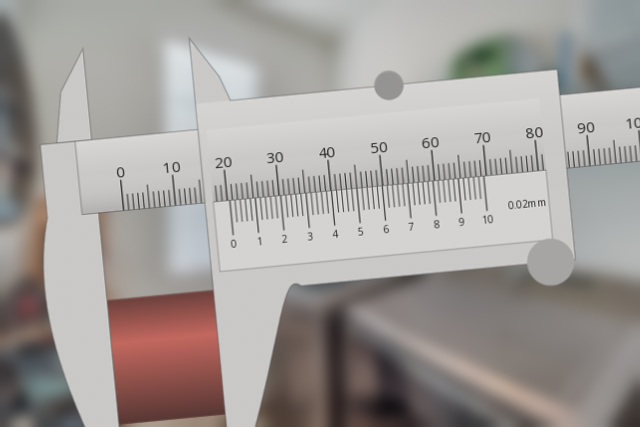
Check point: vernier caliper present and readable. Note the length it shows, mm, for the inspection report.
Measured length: 20.5 mm
